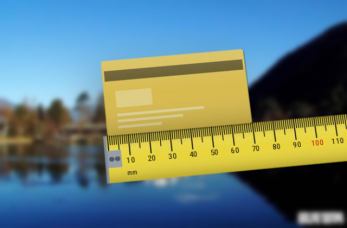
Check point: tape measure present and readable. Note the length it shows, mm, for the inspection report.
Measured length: 70 mm
